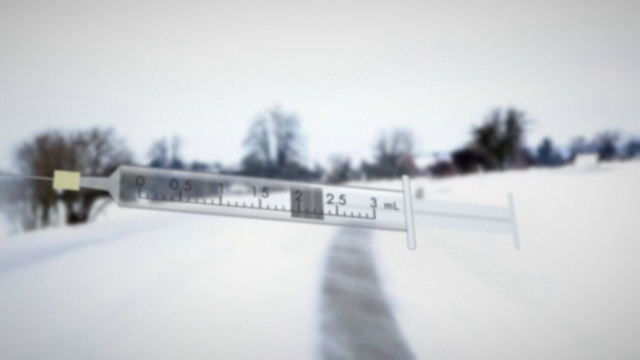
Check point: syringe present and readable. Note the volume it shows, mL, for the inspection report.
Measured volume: 1.9 mL
